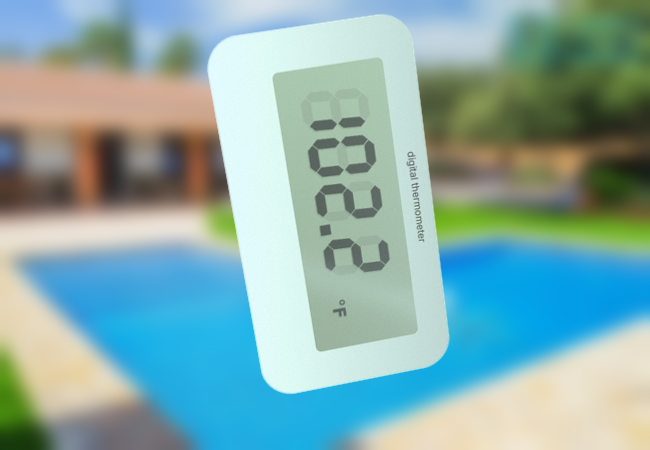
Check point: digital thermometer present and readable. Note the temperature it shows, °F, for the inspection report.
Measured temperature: 102.2 °F
